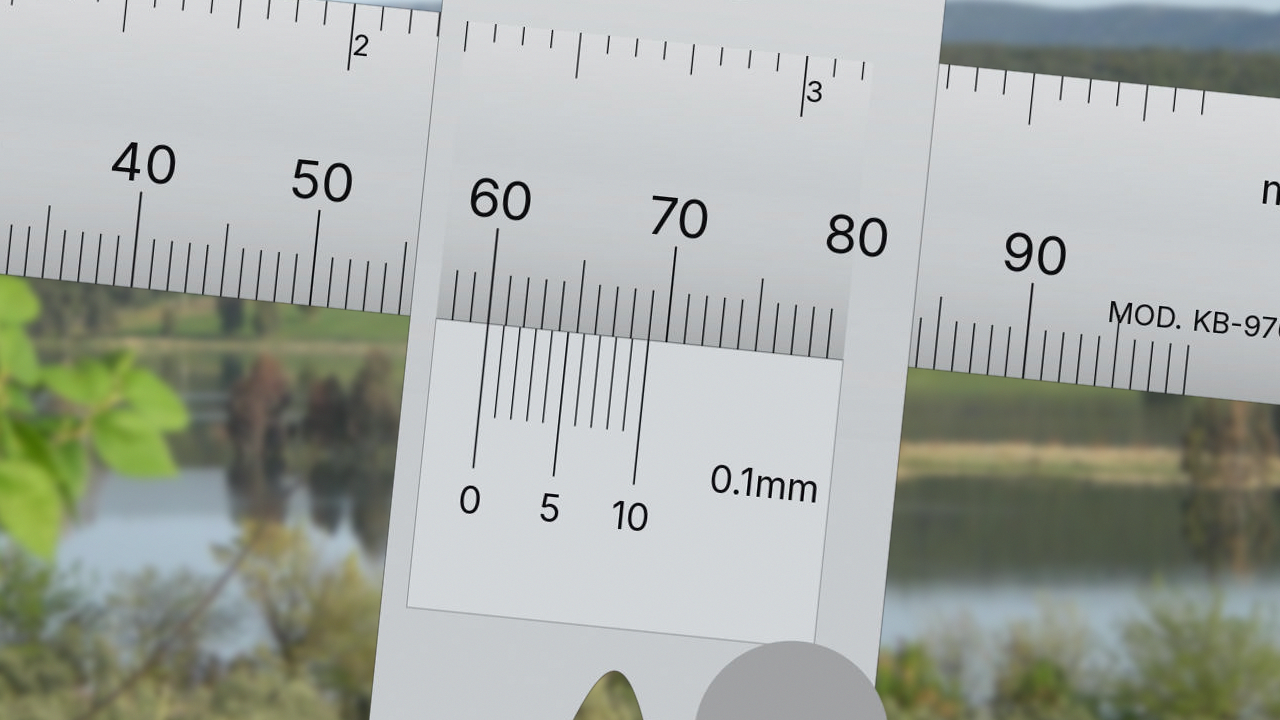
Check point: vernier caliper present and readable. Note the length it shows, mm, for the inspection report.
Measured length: 60.0 mm
